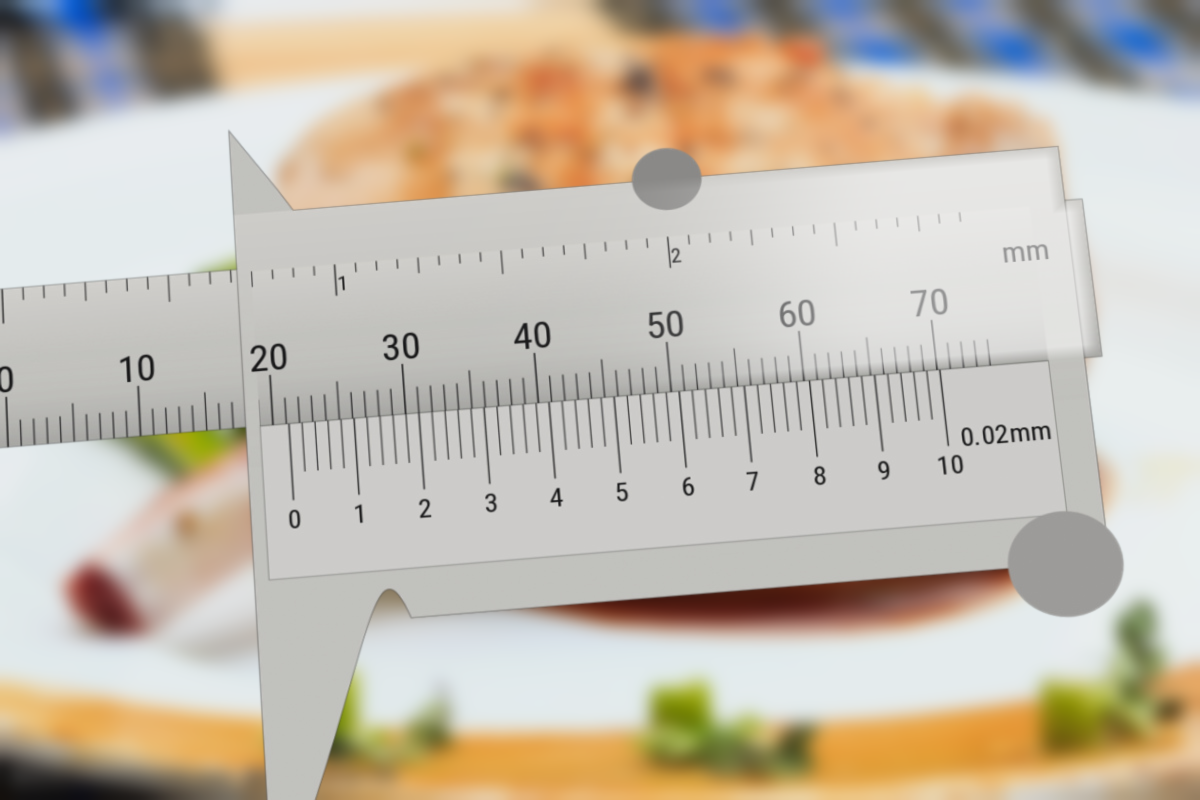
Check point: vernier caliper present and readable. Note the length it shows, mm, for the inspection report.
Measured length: 21.2 mm
